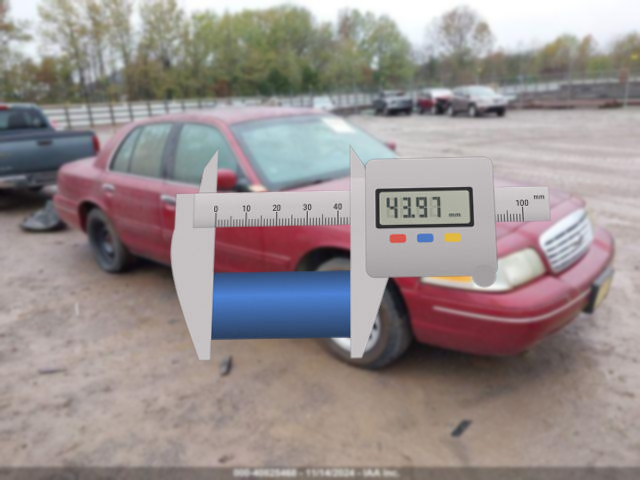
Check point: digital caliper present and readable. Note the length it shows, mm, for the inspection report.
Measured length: 43.97 mm
